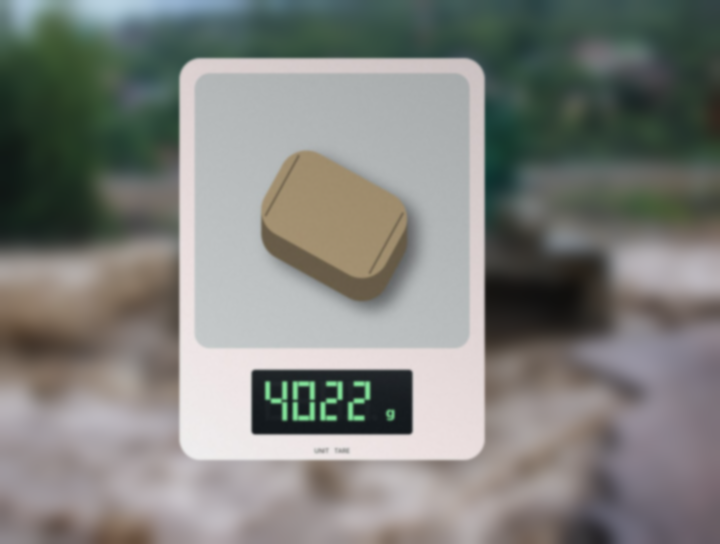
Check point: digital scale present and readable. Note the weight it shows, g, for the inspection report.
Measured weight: 4022 g
